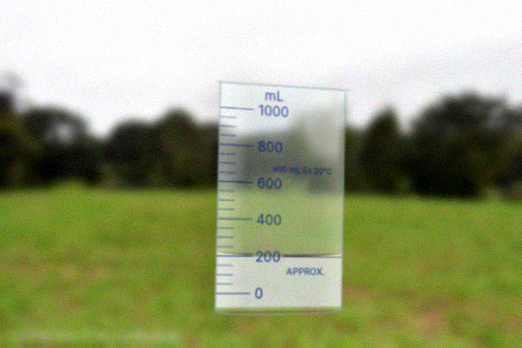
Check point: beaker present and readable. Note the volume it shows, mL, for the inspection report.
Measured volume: 200 mL
